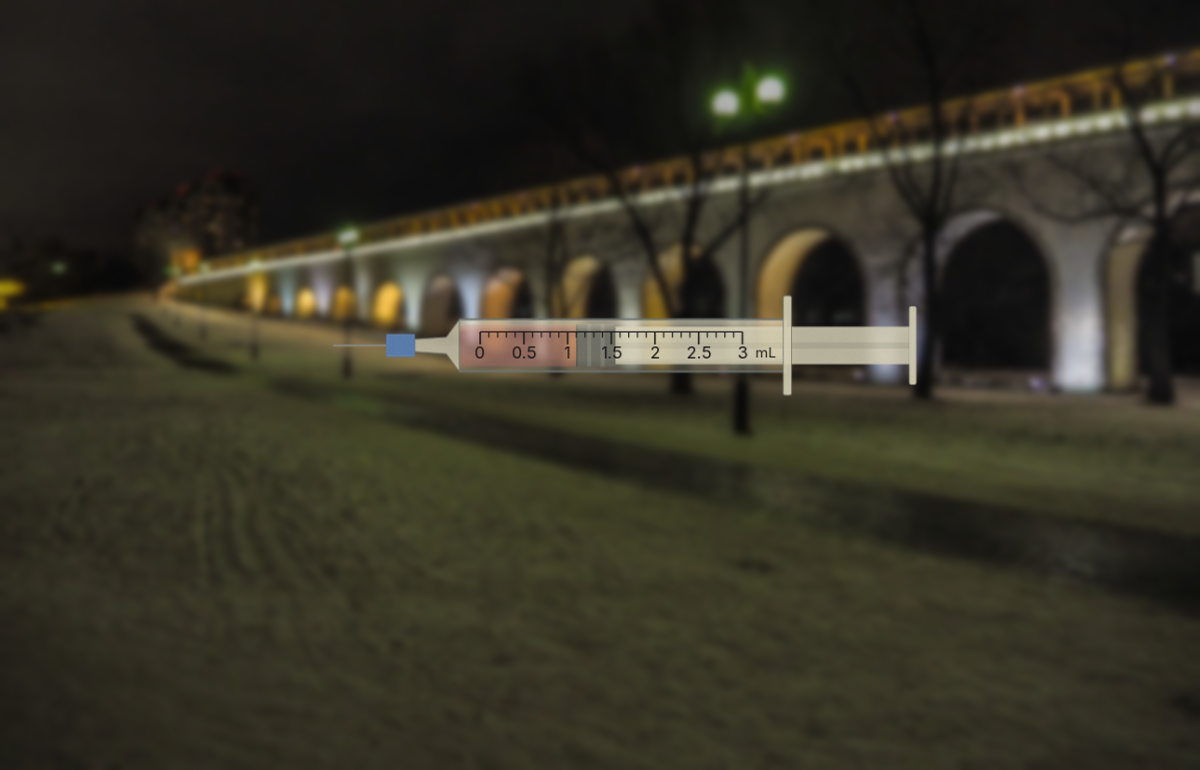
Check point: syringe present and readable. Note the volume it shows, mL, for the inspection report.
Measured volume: 1.1 mL
